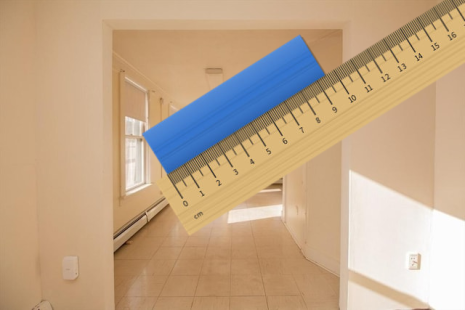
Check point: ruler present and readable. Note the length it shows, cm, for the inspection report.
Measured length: 9.5 cm
